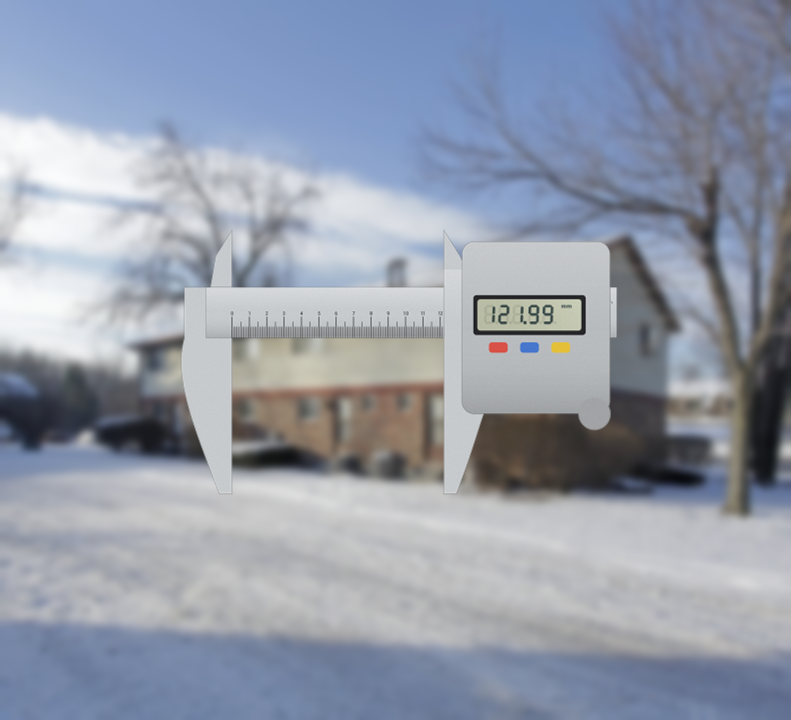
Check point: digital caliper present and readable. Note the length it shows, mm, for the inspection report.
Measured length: 121.99 mm
